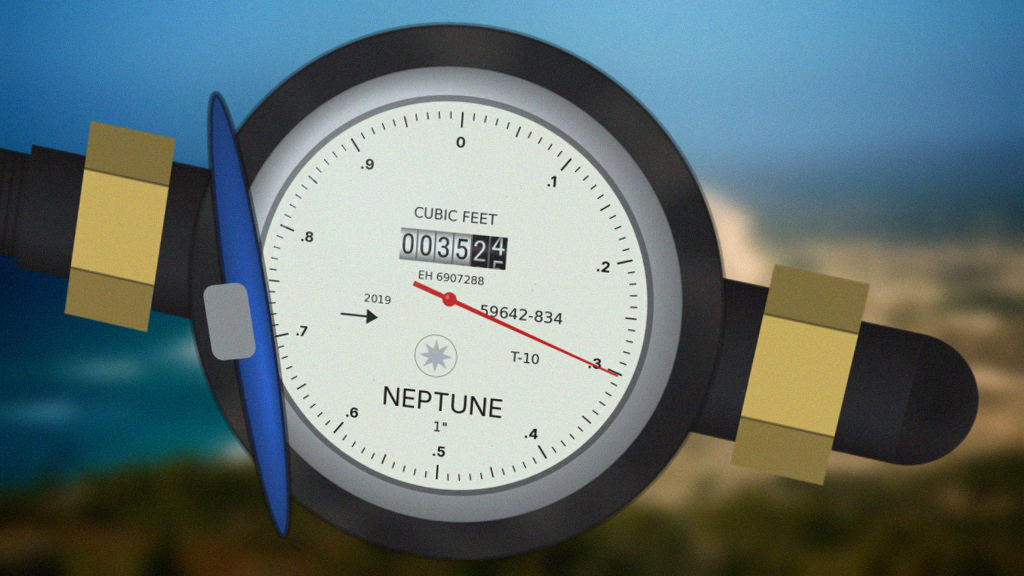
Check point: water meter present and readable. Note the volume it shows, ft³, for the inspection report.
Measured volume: 3524.30 ft³
